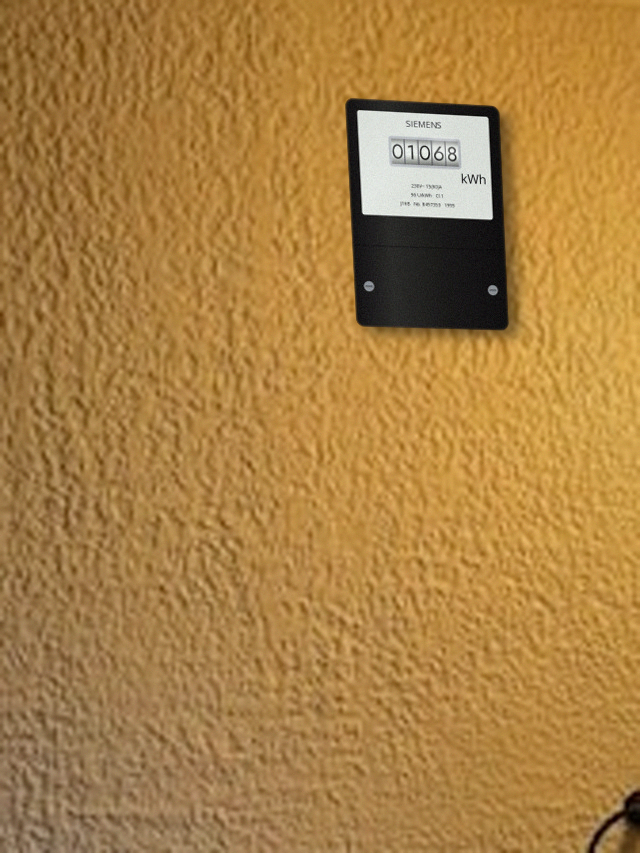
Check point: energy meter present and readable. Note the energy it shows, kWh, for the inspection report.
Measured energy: 1068 kWh
